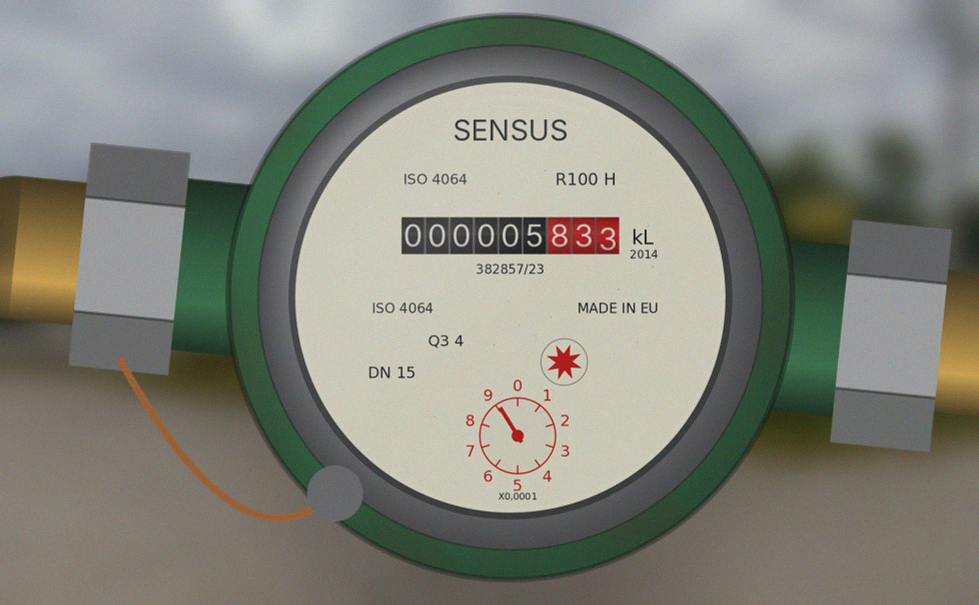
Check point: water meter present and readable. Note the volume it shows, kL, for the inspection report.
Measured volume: 5.8329 kL
